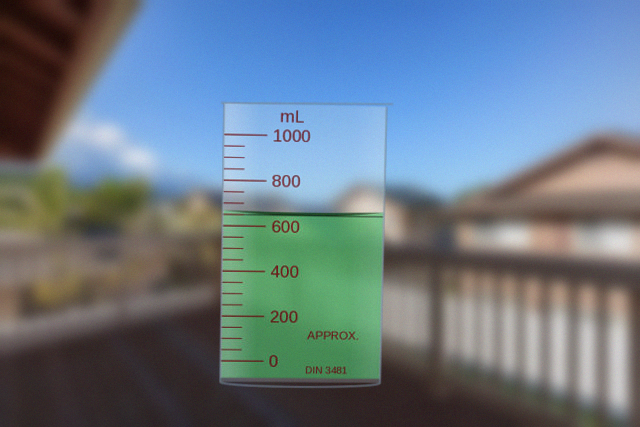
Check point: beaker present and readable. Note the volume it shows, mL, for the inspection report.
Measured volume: 650 mL
